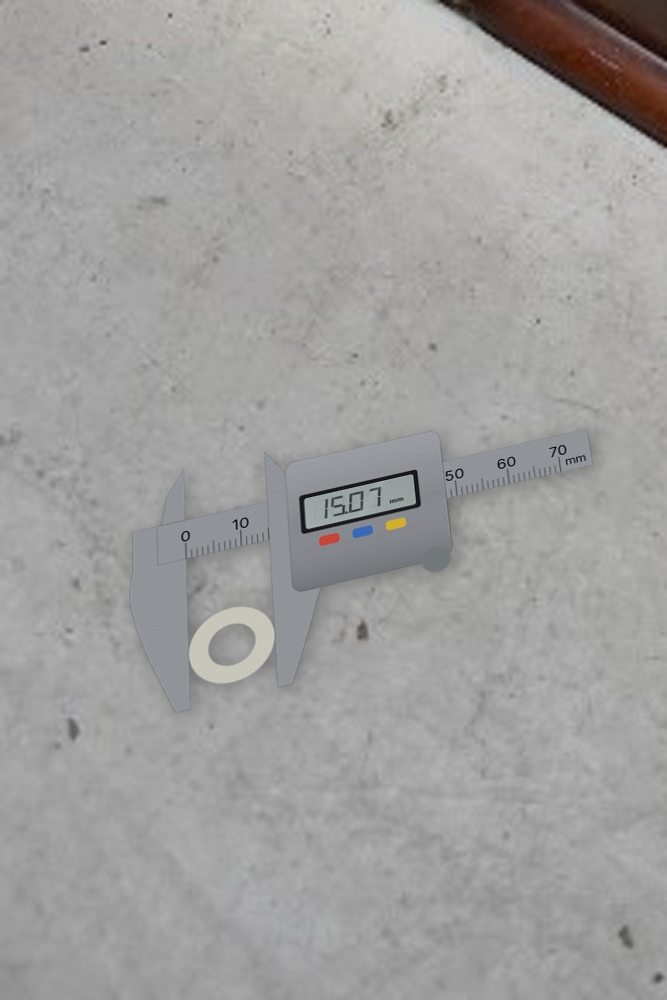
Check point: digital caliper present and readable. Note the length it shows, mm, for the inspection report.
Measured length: 15.07 mm
